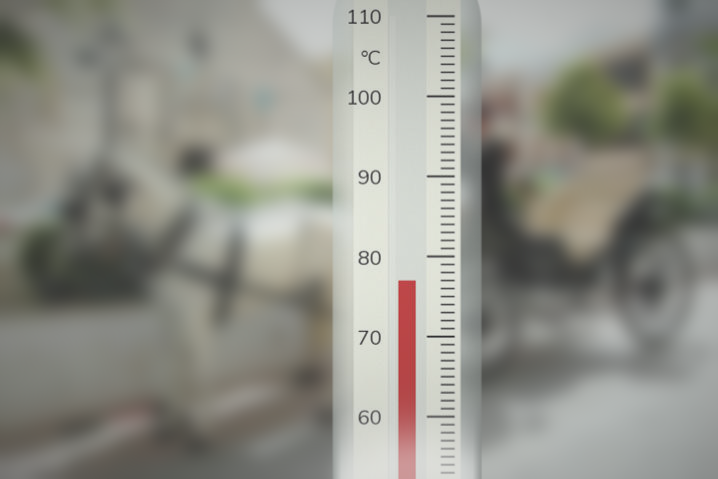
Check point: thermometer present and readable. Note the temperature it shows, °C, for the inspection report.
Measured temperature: 77 °C
